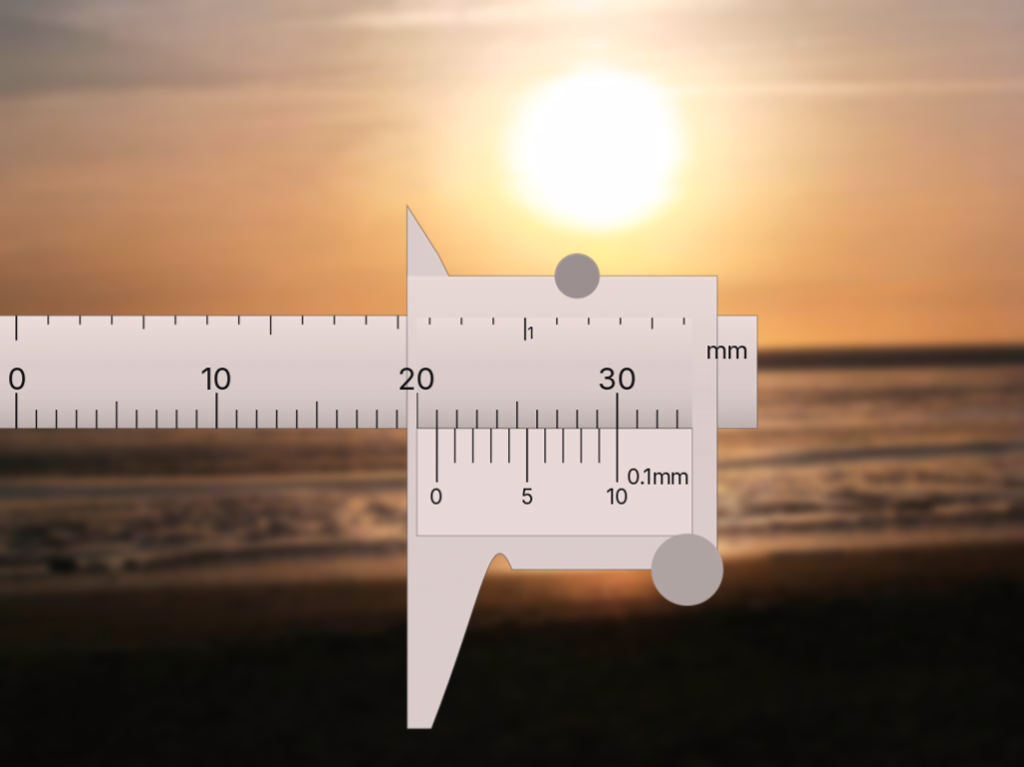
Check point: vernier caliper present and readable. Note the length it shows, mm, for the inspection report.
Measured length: 21.0 mm
